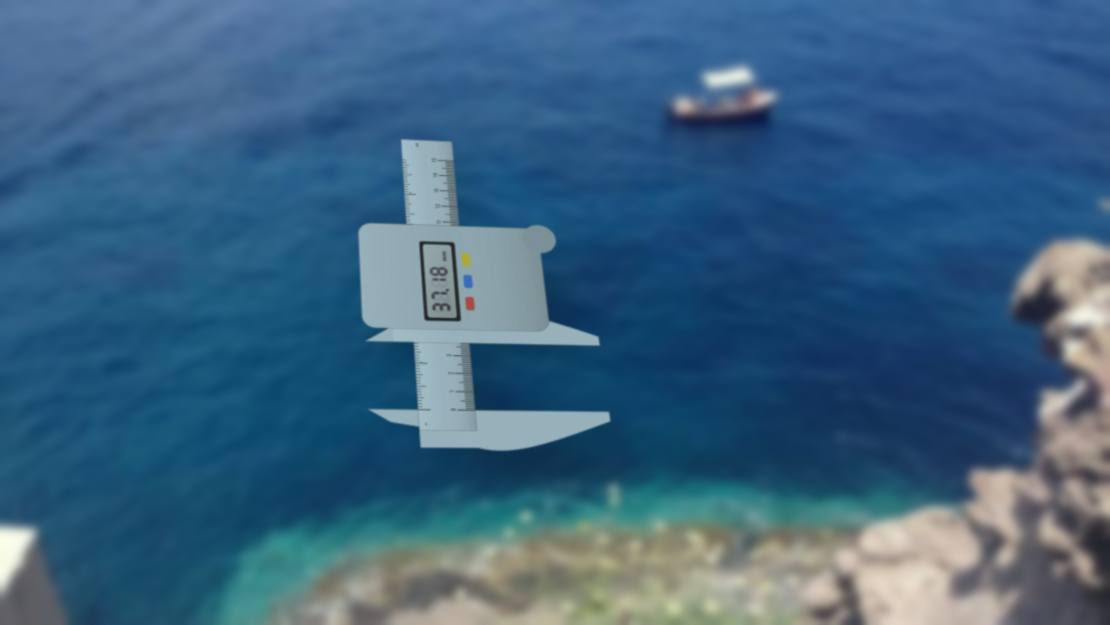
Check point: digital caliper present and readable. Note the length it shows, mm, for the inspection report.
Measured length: 37.18 mm
